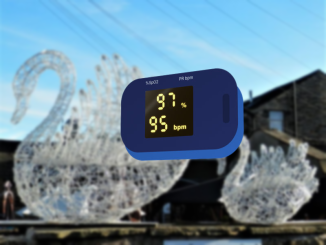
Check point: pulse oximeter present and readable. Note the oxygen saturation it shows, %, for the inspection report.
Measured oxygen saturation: 97 %
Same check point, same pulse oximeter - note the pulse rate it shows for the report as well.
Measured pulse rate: 95 bpm
